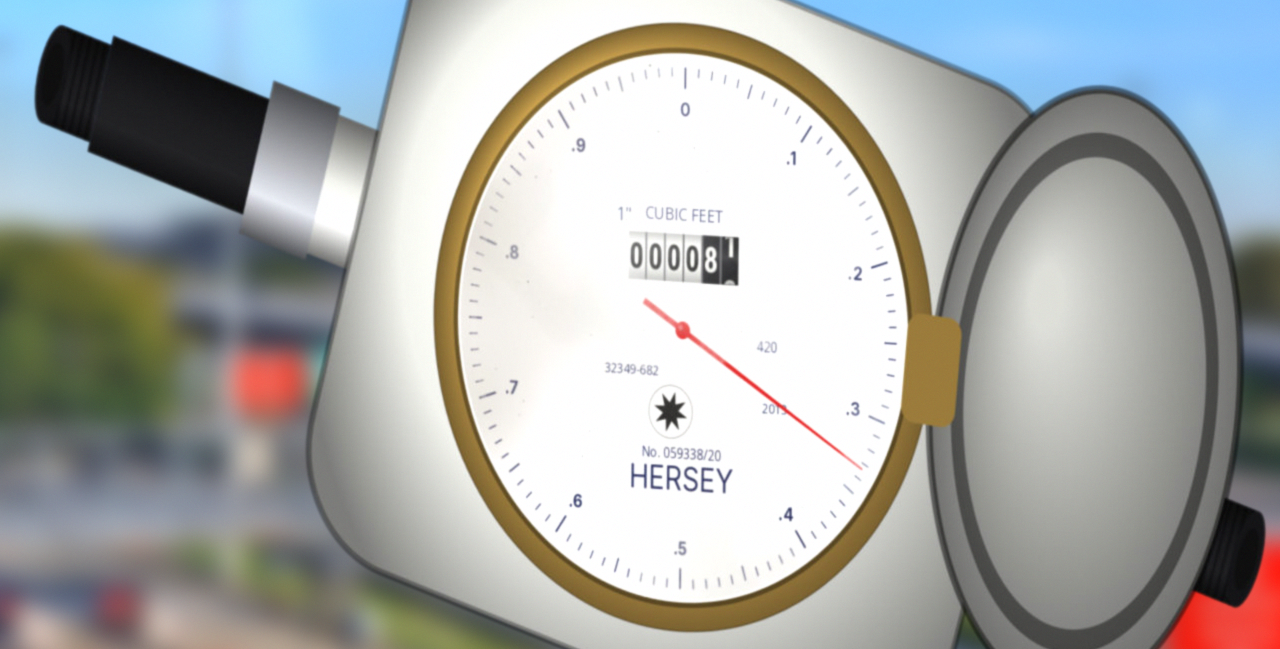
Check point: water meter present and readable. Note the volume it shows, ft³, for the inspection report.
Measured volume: 81.33 ft³
